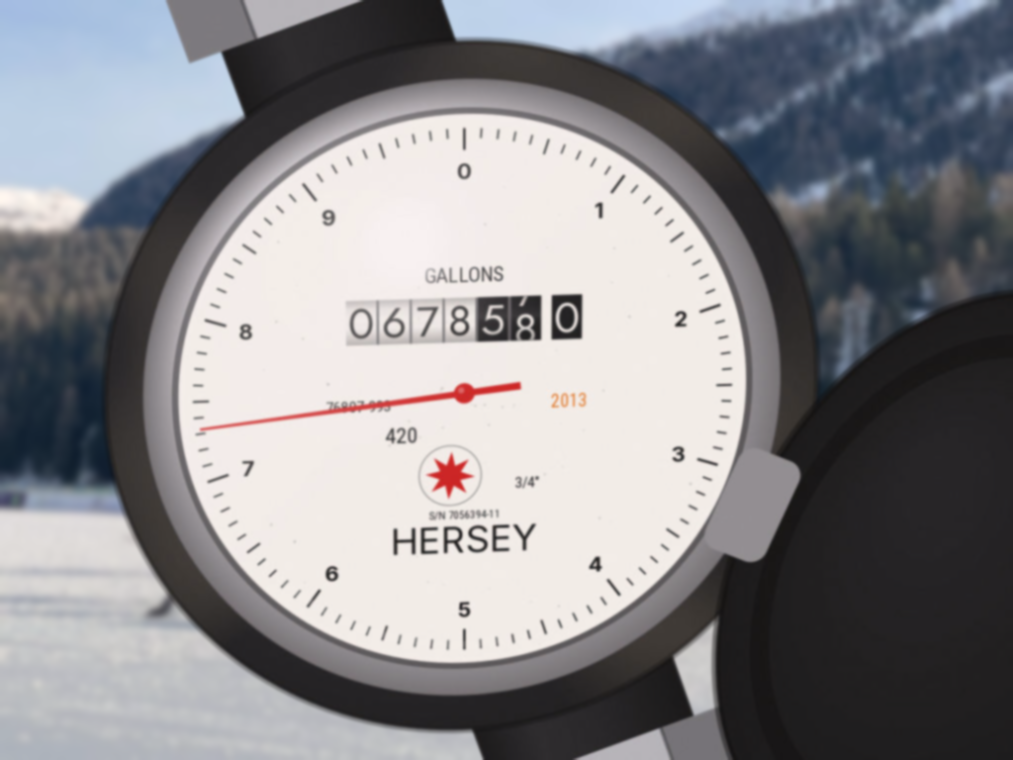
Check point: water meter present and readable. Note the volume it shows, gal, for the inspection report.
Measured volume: 678577.3 gal
